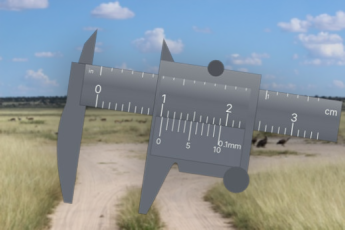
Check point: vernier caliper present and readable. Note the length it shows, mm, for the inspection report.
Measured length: 10.2 mm
